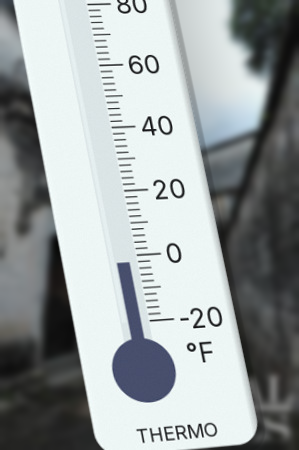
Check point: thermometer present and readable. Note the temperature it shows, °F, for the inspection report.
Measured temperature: -2 °F
